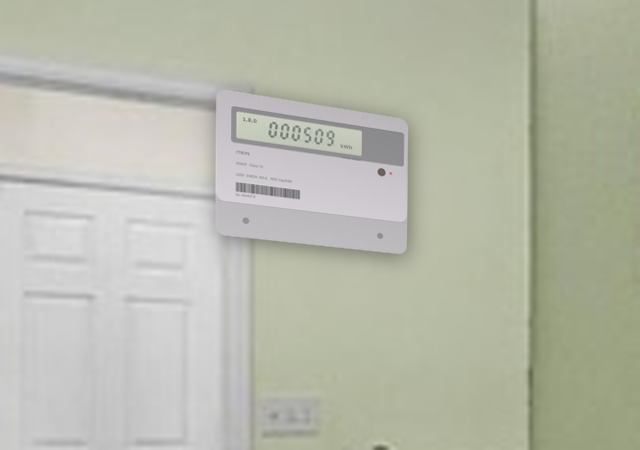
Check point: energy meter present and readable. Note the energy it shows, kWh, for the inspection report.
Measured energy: 509 kWh
